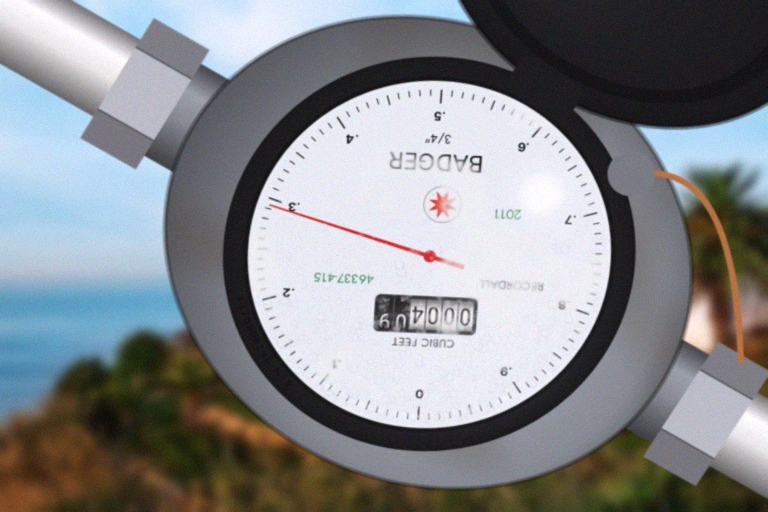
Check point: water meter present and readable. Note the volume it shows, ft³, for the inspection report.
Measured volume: 409.29 ft³
